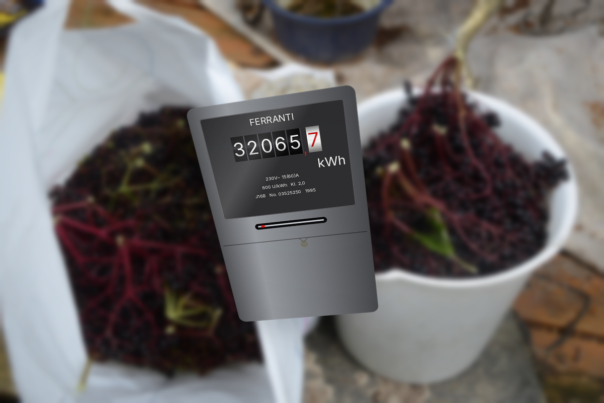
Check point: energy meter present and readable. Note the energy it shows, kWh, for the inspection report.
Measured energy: 32065.7 kWh
